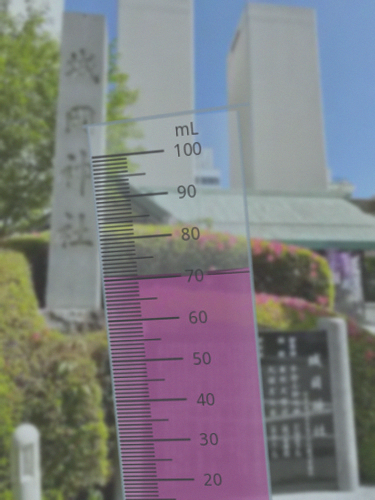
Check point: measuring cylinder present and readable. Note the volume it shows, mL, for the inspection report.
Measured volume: 70 mL
